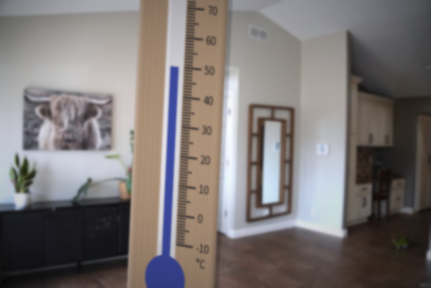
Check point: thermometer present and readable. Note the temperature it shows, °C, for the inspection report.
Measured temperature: 50 °C
